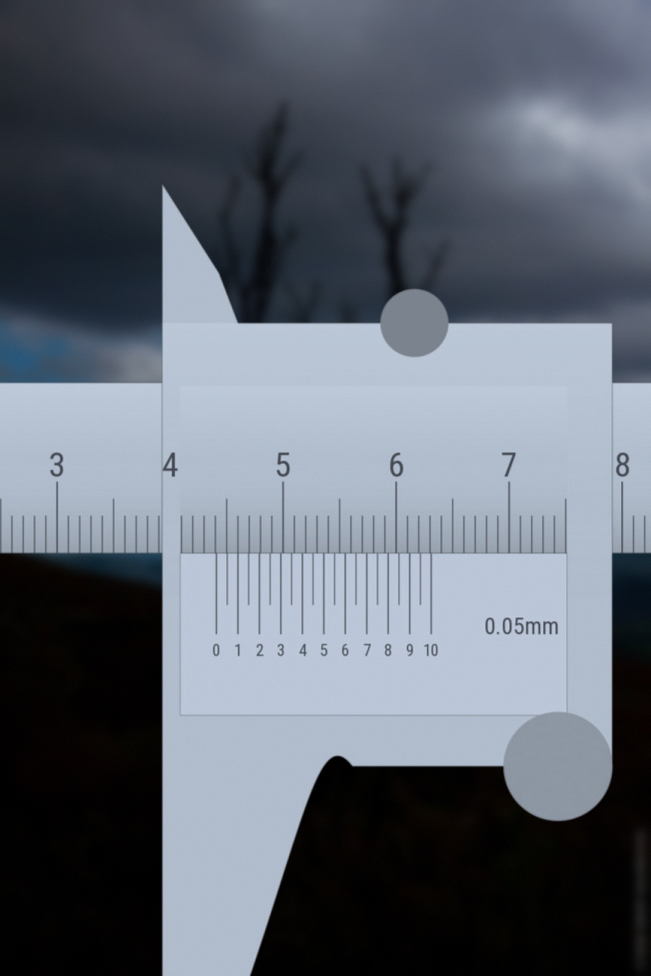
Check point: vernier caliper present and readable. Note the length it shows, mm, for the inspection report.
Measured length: 44.1 mm
